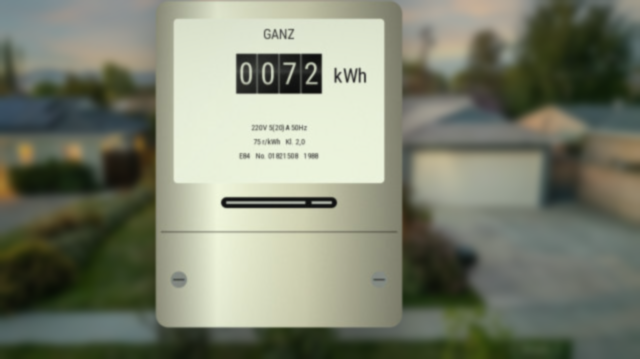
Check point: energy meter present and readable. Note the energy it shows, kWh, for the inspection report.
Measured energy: 72 kWh
